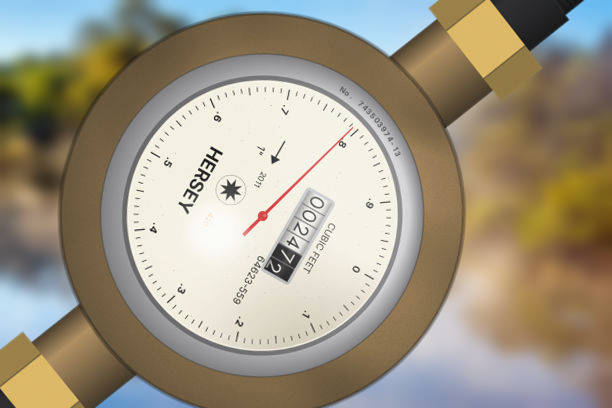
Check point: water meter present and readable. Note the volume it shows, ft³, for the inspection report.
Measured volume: 2471.79 ft³
